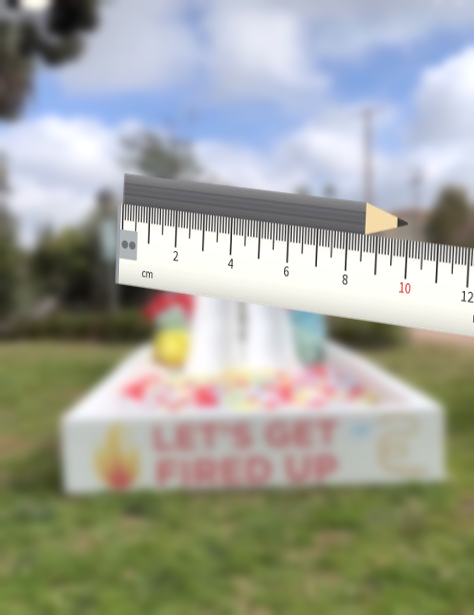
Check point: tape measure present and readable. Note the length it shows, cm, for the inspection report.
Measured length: 10 cm
